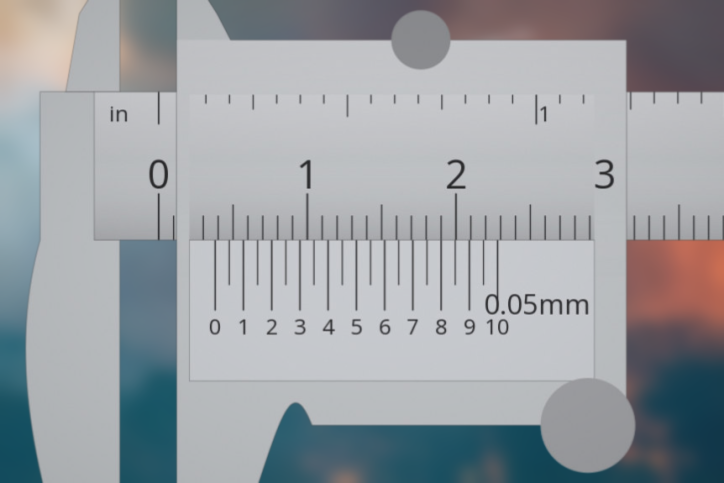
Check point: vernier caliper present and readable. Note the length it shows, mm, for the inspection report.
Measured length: 3.8 mm
